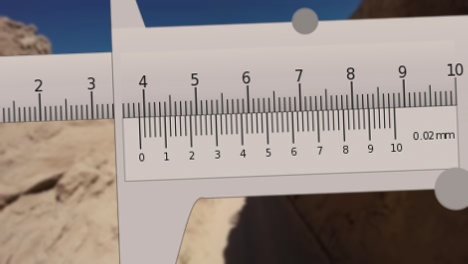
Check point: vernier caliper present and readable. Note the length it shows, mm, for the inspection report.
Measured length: 39.0 mm
